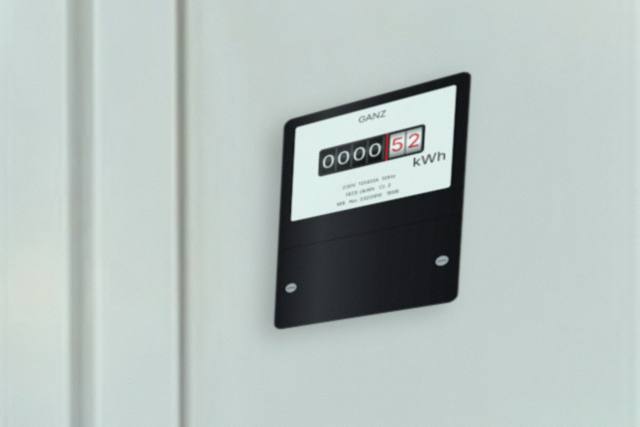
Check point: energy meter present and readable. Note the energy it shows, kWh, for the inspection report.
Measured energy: 0.52 kWh
